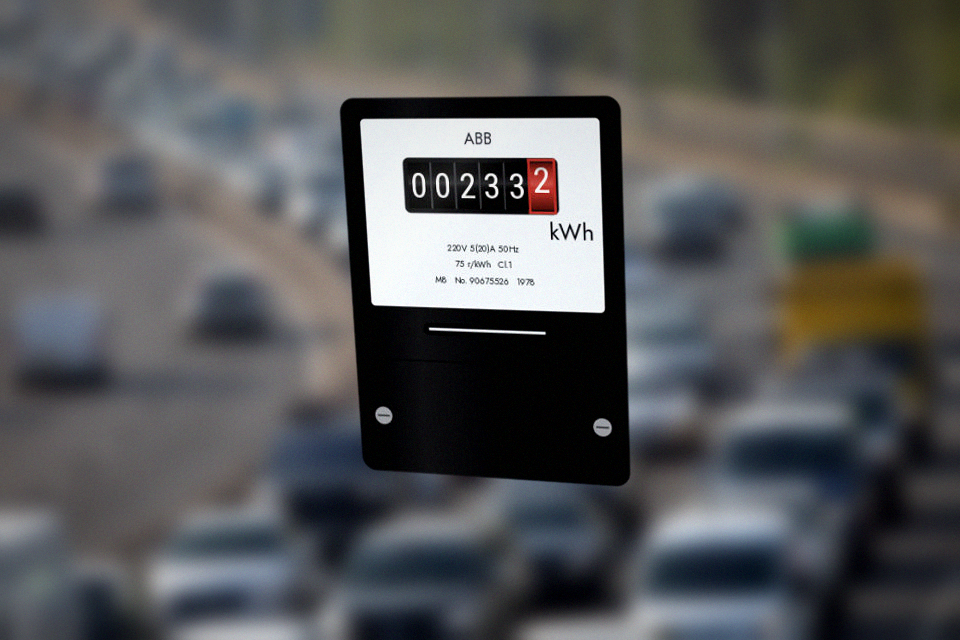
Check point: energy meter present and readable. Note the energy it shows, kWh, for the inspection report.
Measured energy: 233.2 kWh
